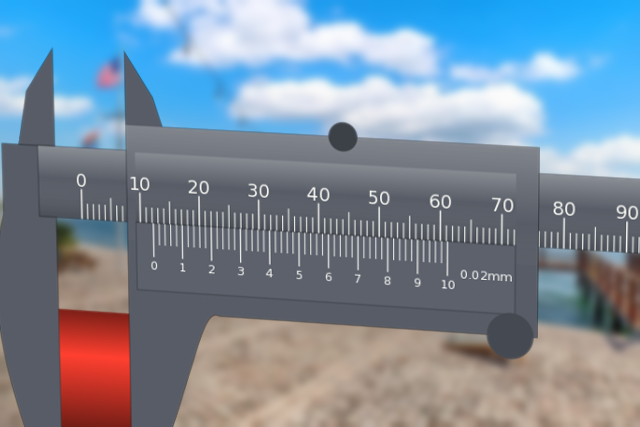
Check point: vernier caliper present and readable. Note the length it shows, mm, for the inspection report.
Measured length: 12.2 mm
